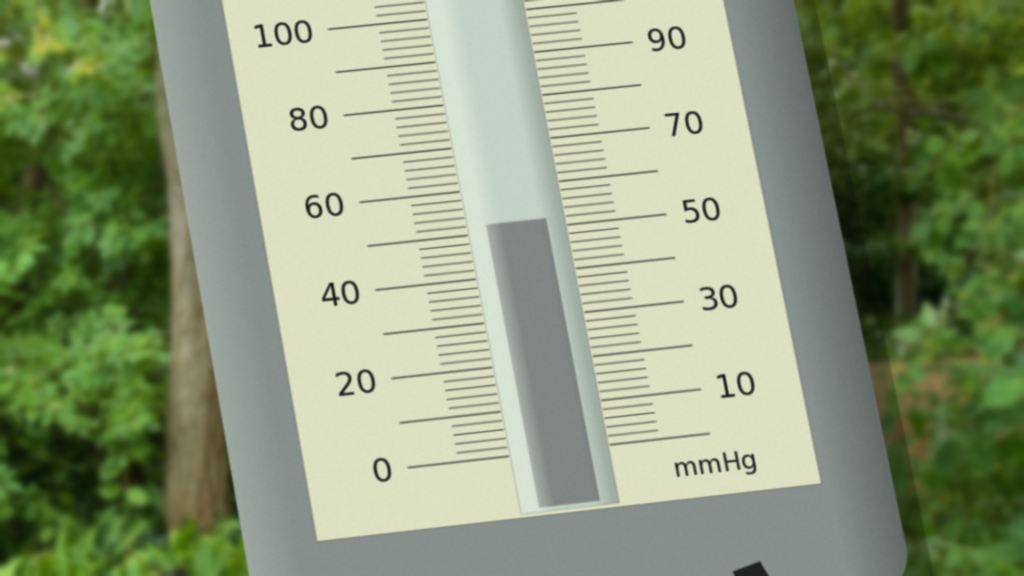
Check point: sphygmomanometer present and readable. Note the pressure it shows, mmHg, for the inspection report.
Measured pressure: 52 mmHg
